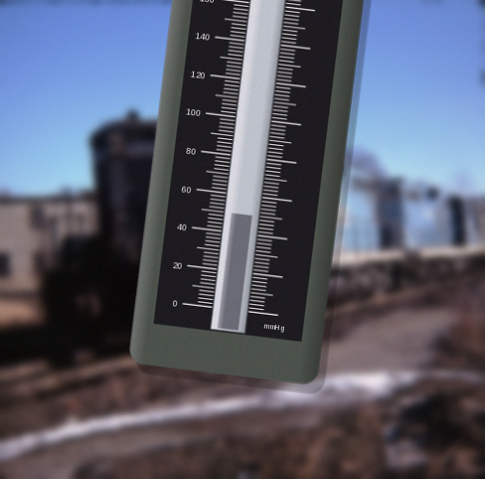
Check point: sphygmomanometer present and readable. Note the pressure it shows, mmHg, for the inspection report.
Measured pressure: 50 mmHg
